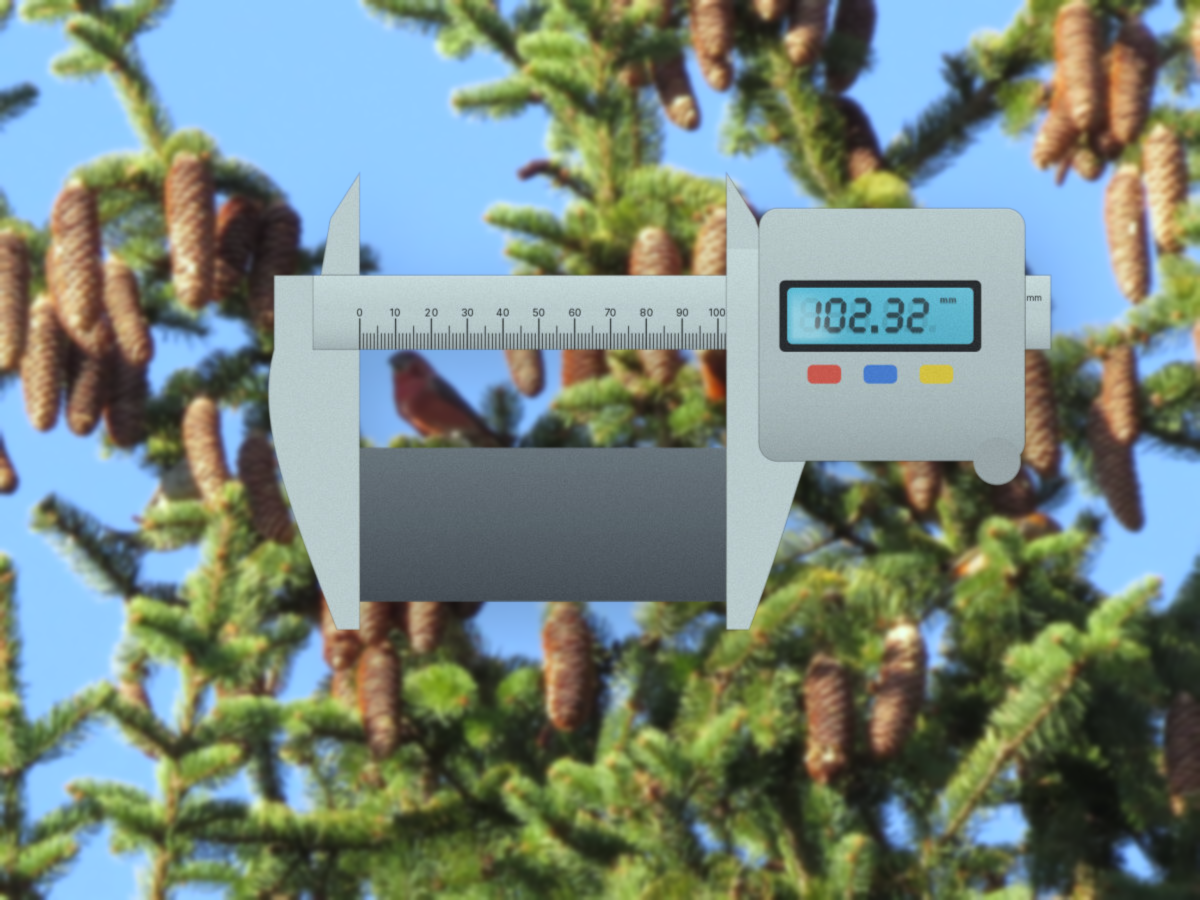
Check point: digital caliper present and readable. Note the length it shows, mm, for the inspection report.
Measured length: 102.32 mm
